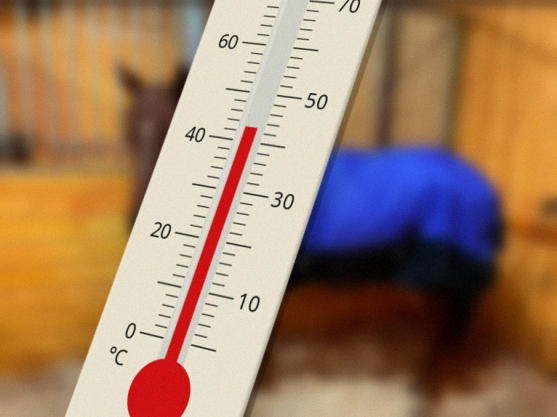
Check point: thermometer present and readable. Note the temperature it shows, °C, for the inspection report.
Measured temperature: 43 °C
